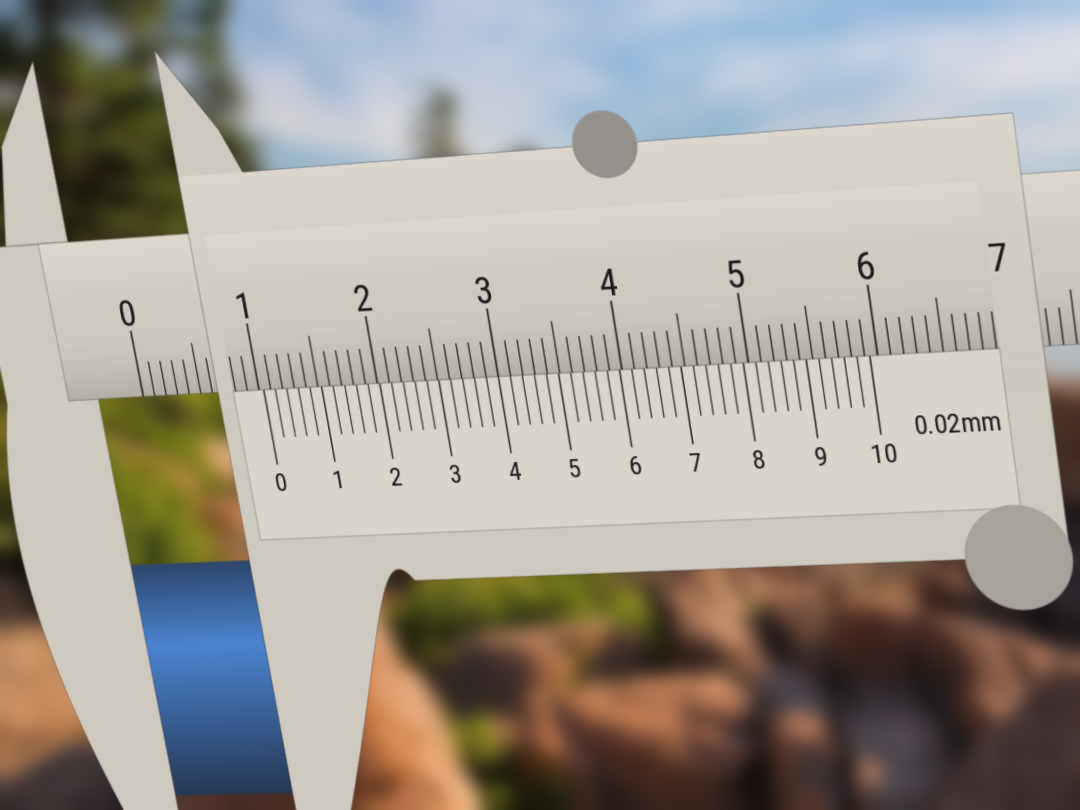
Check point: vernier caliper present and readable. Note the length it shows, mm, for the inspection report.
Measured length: 10.4 mm
